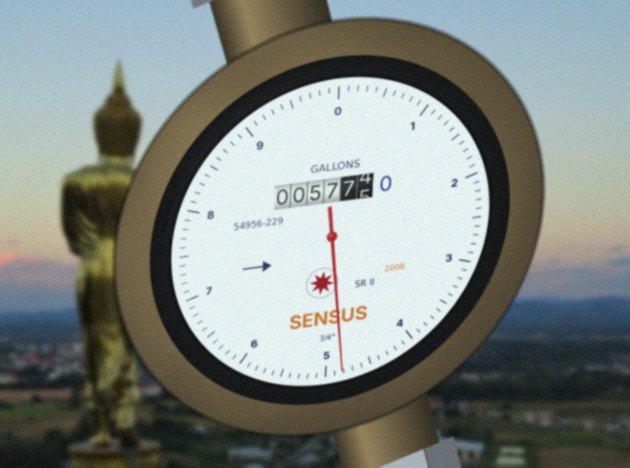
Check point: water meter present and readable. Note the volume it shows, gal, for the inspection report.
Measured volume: 57744.8 gal
